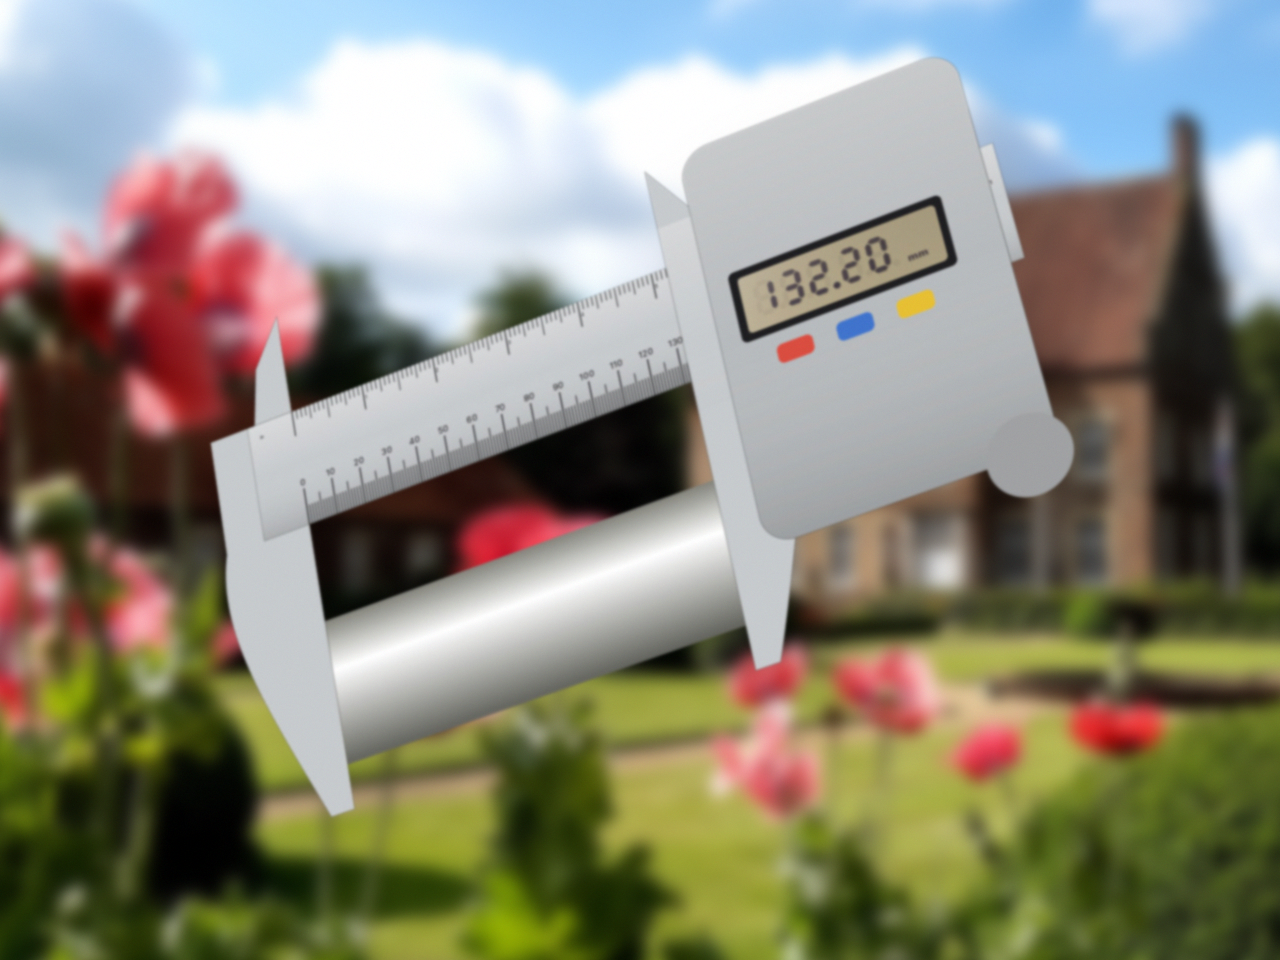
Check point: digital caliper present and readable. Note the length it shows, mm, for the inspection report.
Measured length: 132.20 mm
